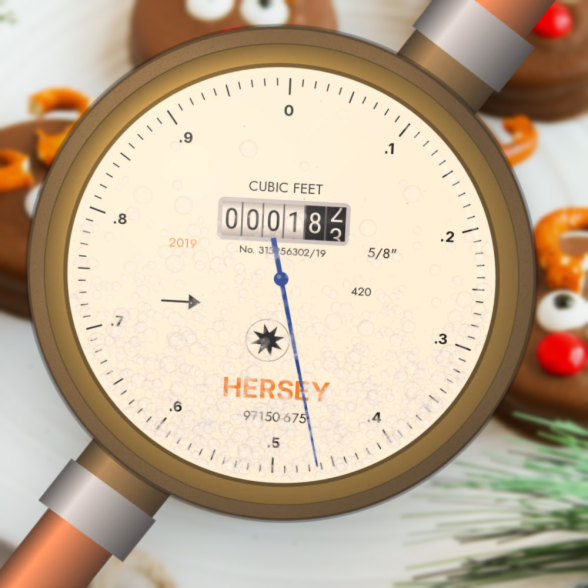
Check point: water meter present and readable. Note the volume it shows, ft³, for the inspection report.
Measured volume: 182.46 ft³
